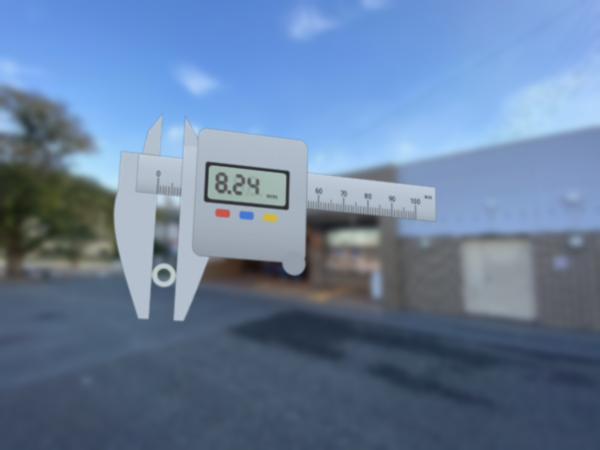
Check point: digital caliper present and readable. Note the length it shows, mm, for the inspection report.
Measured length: 8.24 mm
